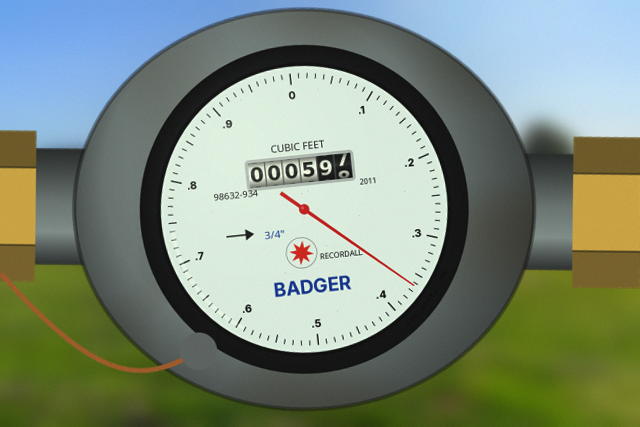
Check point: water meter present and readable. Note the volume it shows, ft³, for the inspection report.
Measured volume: 597.36 ft³
